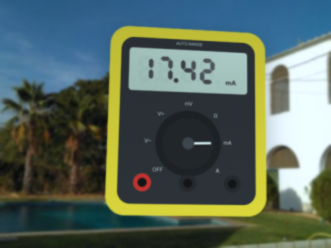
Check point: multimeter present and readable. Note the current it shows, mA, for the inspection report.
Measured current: 17.42 mA
